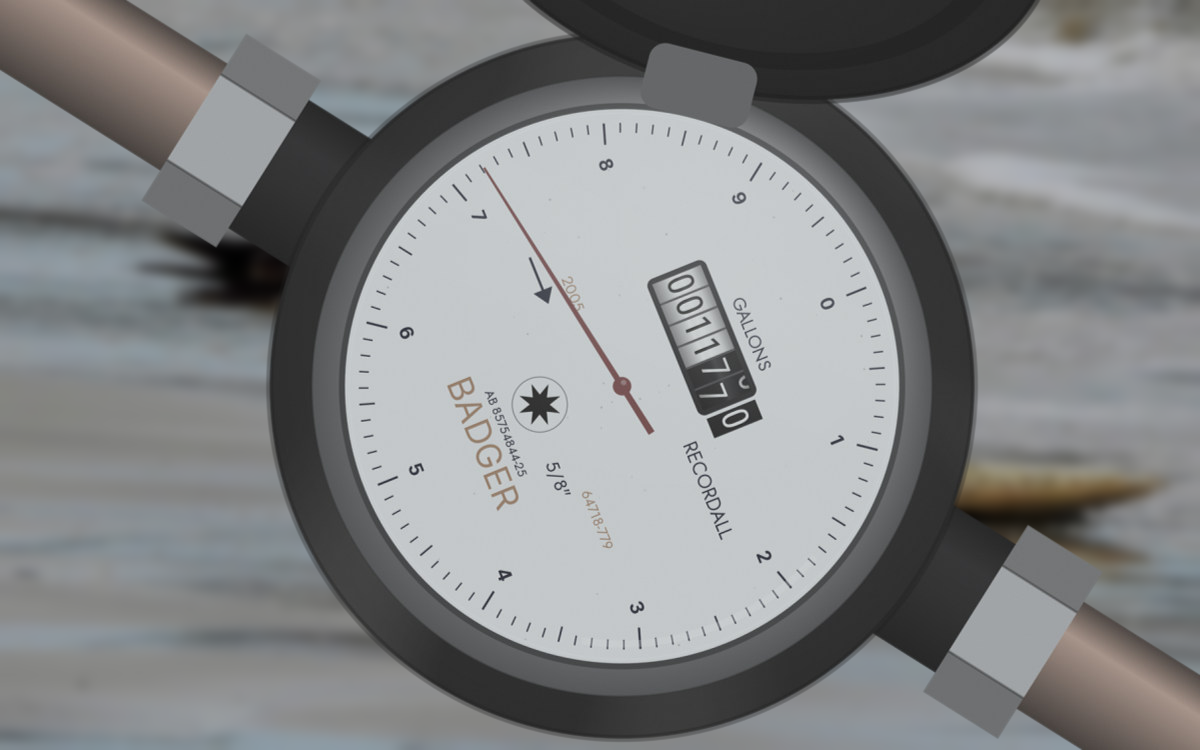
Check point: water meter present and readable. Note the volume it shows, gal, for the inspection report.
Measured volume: 11767.2 gal
